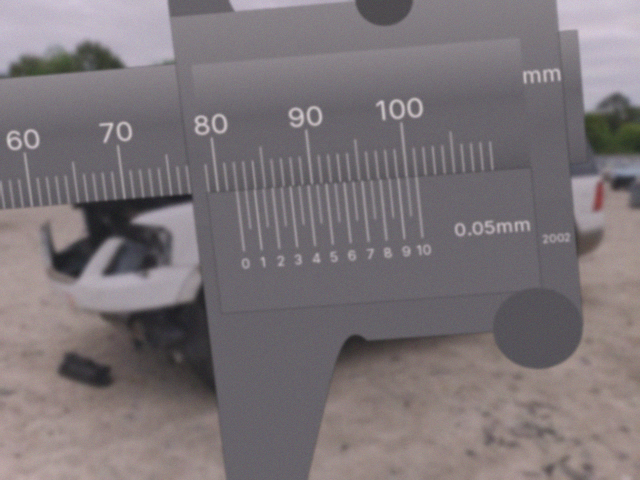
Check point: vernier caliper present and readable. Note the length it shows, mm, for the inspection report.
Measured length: 82.0 mm
